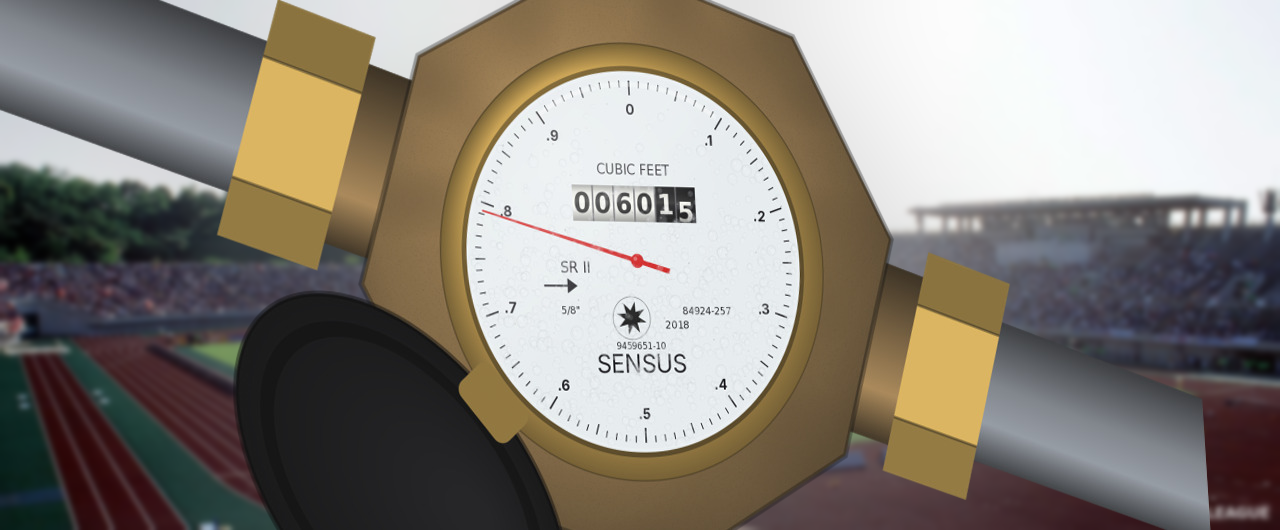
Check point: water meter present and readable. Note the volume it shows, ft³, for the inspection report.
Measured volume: 6014.79 ft³
